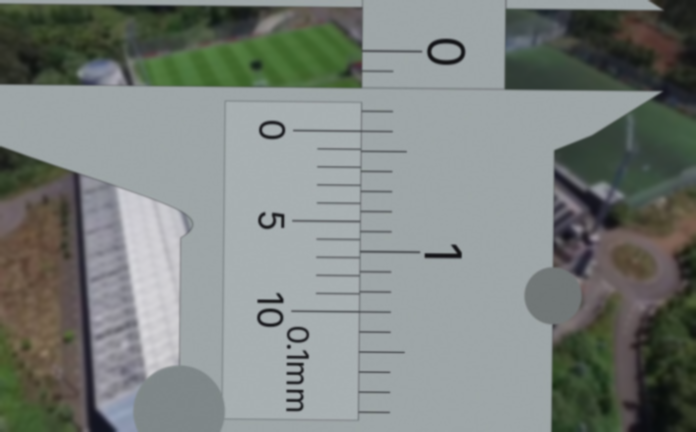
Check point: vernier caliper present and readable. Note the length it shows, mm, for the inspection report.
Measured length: 4.0 mm
